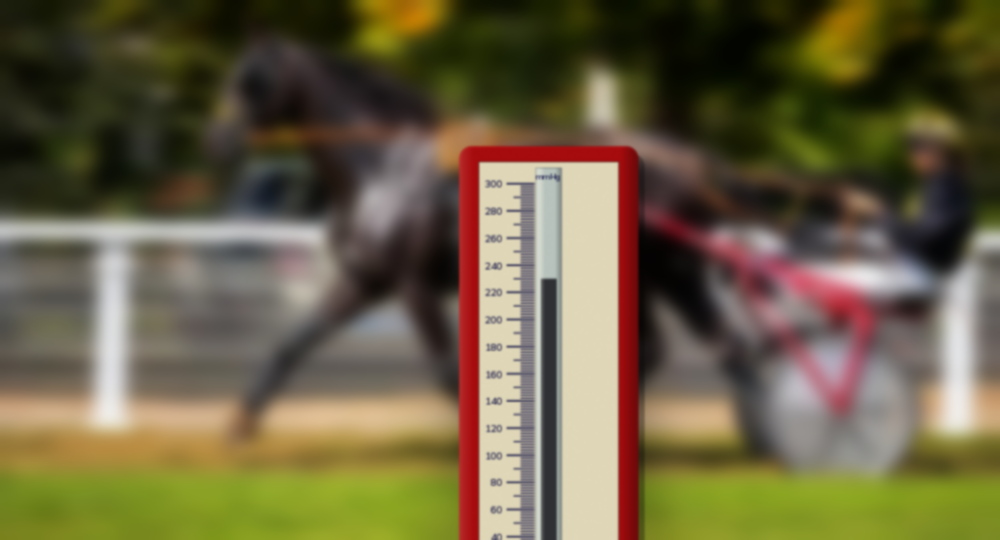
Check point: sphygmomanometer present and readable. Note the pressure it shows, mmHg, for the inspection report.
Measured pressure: 230 mmHg
